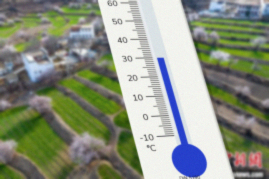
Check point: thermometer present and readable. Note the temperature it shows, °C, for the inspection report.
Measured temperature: 30 °C
